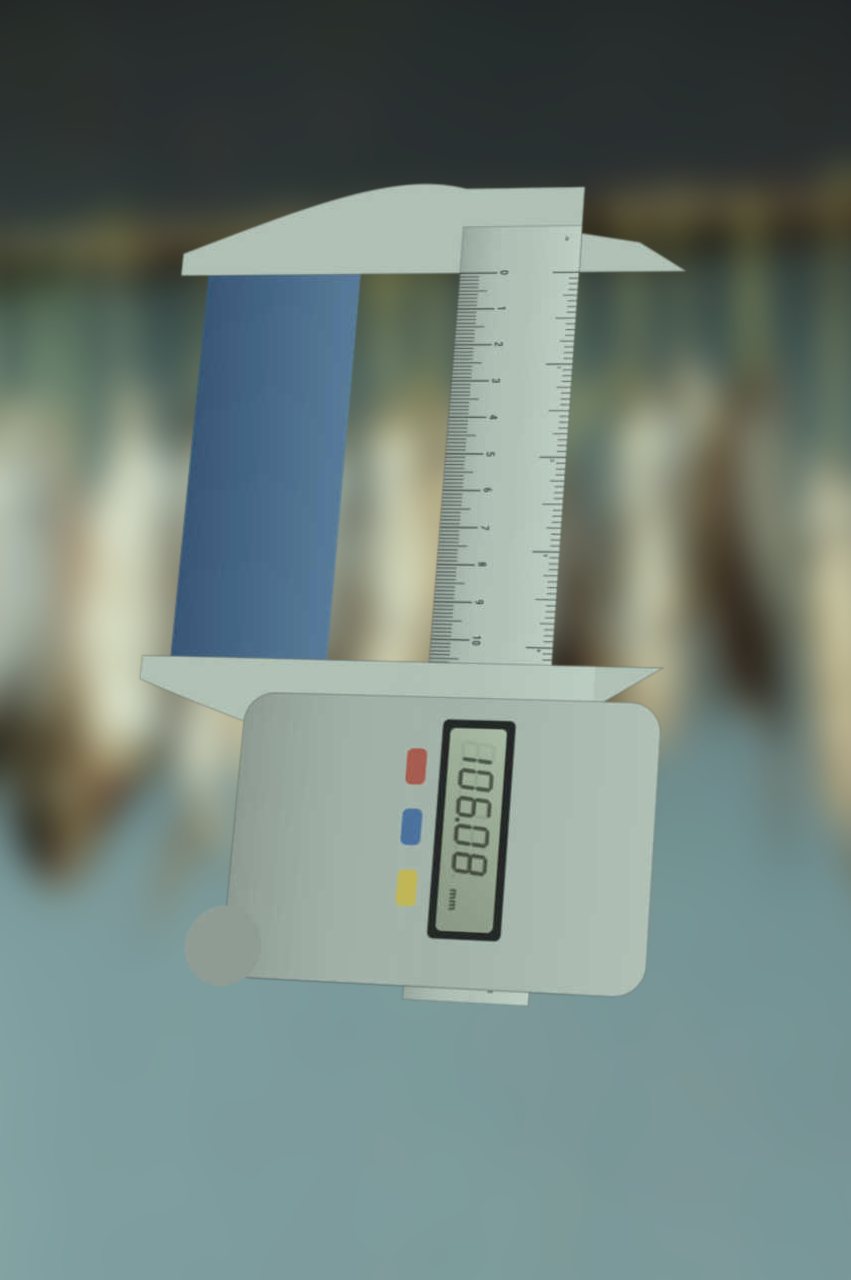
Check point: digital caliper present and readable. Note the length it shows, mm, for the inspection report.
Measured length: 106.08 mm
